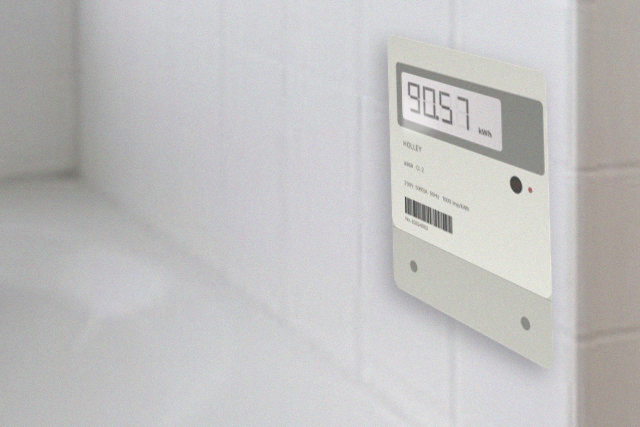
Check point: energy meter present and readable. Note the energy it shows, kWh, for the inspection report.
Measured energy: 90.57 kWh
